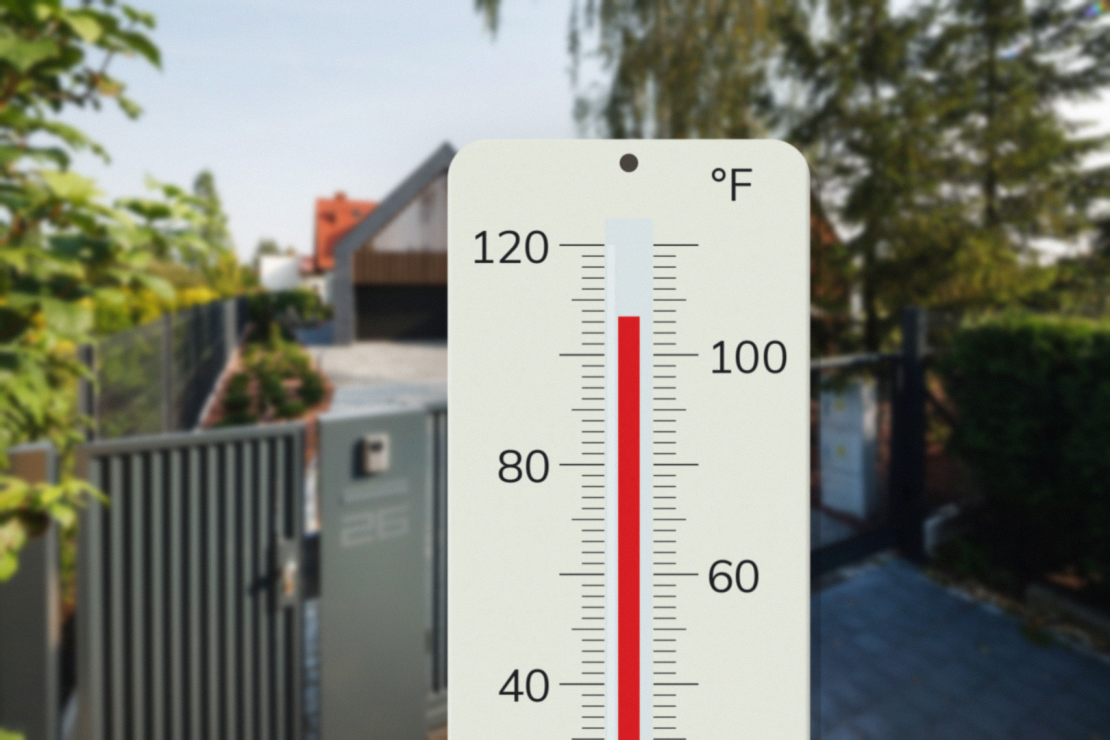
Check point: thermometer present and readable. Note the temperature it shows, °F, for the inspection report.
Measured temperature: 107 °F
